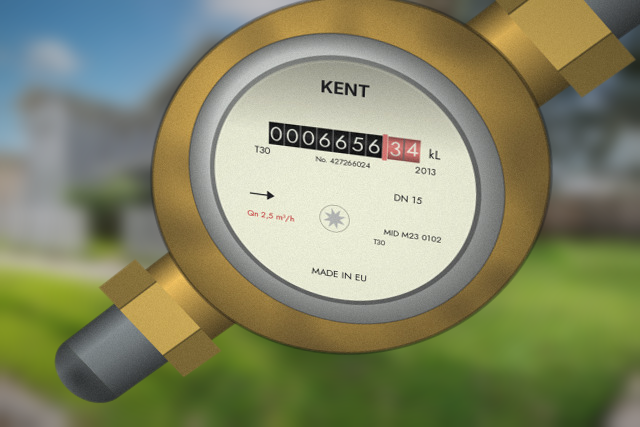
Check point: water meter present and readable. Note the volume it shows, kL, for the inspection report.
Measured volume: 6656.34 kL
